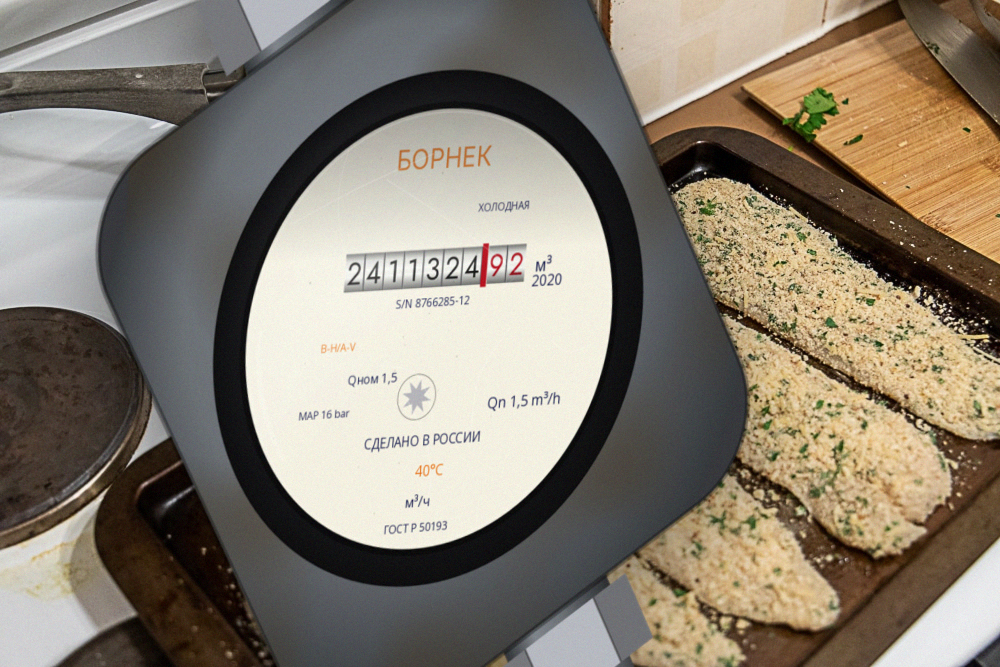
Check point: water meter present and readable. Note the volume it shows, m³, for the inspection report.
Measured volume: 2411324.92 m³
